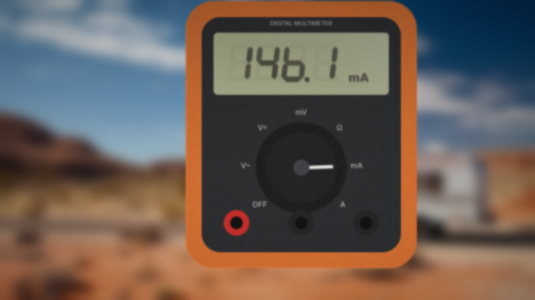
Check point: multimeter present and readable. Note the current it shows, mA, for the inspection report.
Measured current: 146.1 mA
